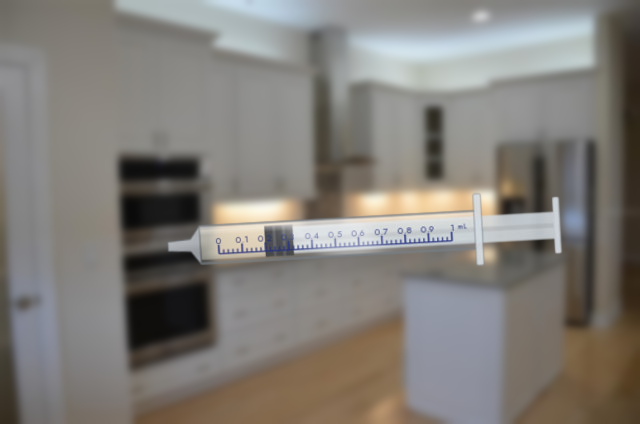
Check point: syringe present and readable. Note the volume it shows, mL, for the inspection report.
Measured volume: 0.2 mL
